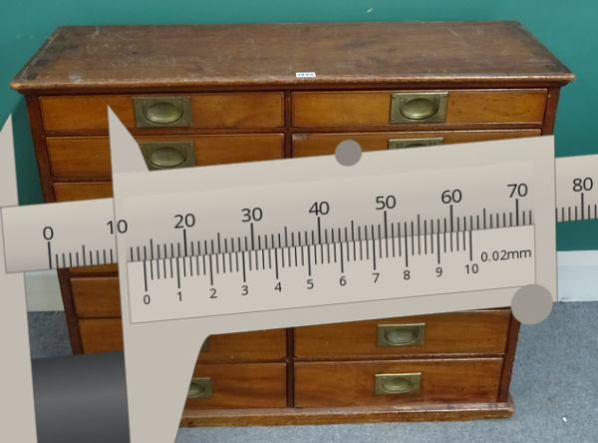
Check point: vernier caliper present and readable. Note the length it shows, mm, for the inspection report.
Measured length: 13.8 mm
